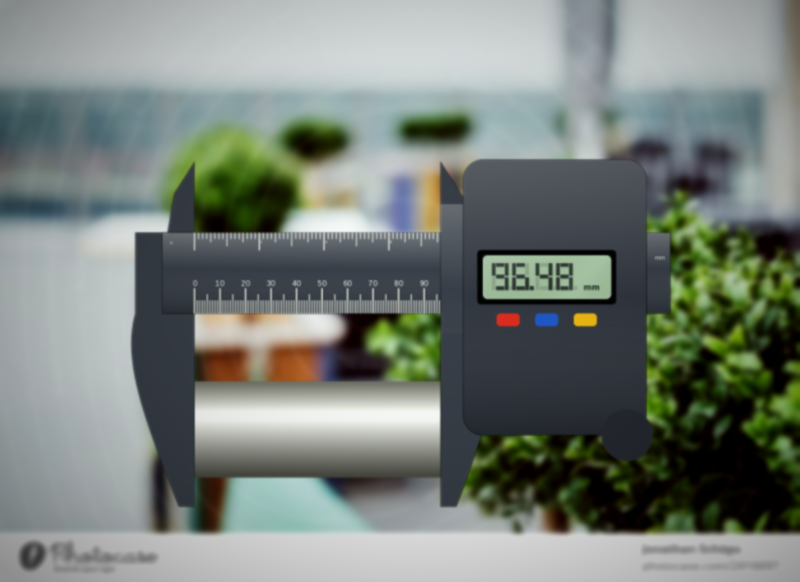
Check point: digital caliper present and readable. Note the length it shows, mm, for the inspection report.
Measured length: 96.48 mm
